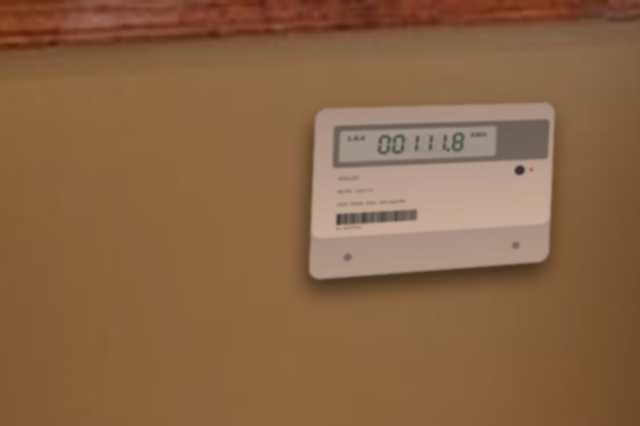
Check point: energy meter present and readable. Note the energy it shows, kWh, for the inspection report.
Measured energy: 111.8 kWh
